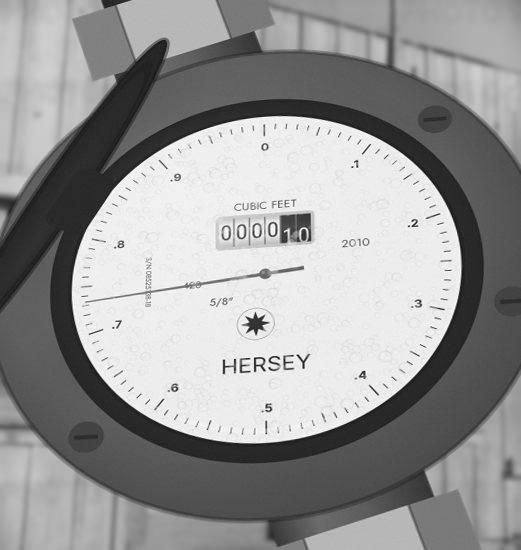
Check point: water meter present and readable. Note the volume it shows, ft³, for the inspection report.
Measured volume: 9.73 ft³
